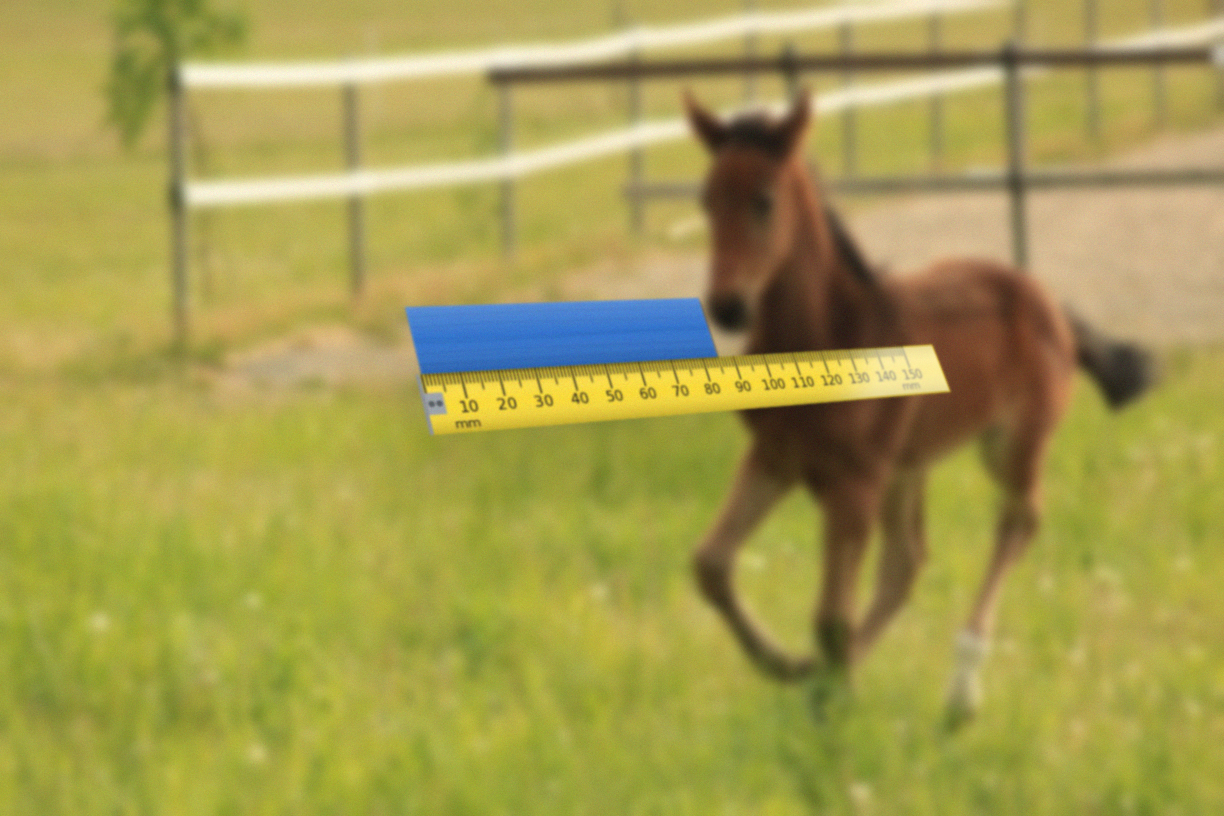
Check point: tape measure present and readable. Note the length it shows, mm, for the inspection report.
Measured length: 85 mm
